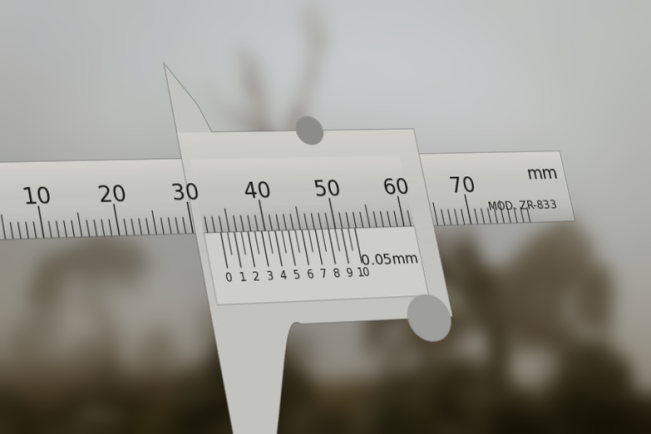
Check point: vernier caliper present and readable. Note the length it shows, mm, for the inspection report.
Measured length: 33.8 mm
